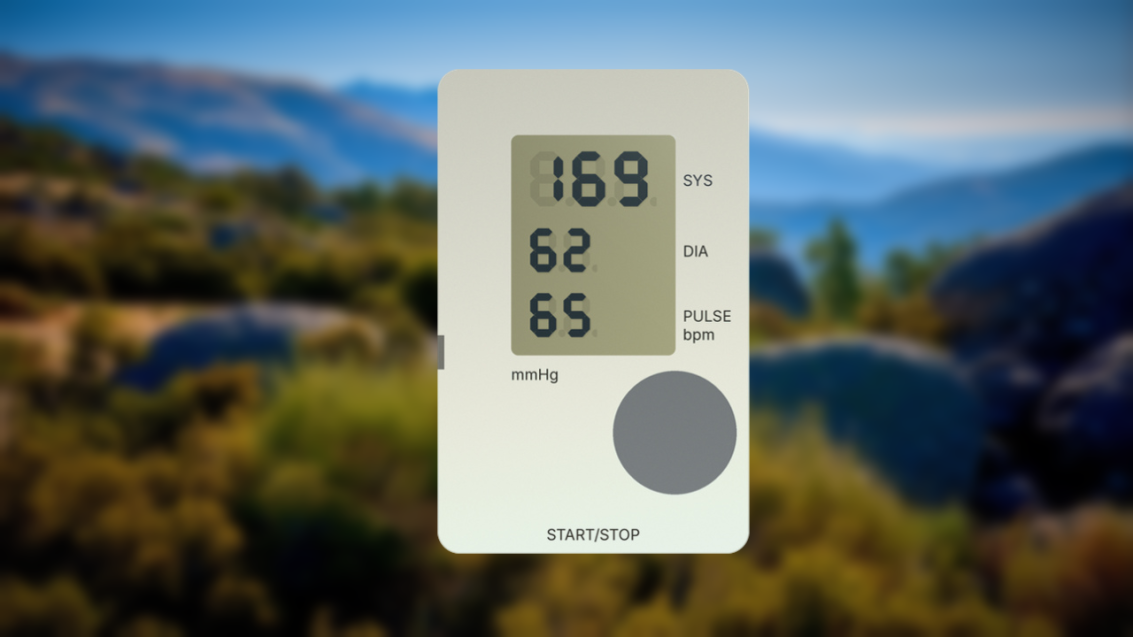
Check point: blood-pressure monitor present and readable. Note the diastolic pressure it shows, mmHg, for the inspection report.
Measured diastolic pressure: 62 mmHg
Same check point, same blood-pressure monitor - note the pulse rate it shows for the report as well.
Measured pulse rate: 65 bpm
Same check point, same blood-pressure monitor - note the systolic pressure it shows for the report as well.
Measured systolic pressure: 169 mmHg
